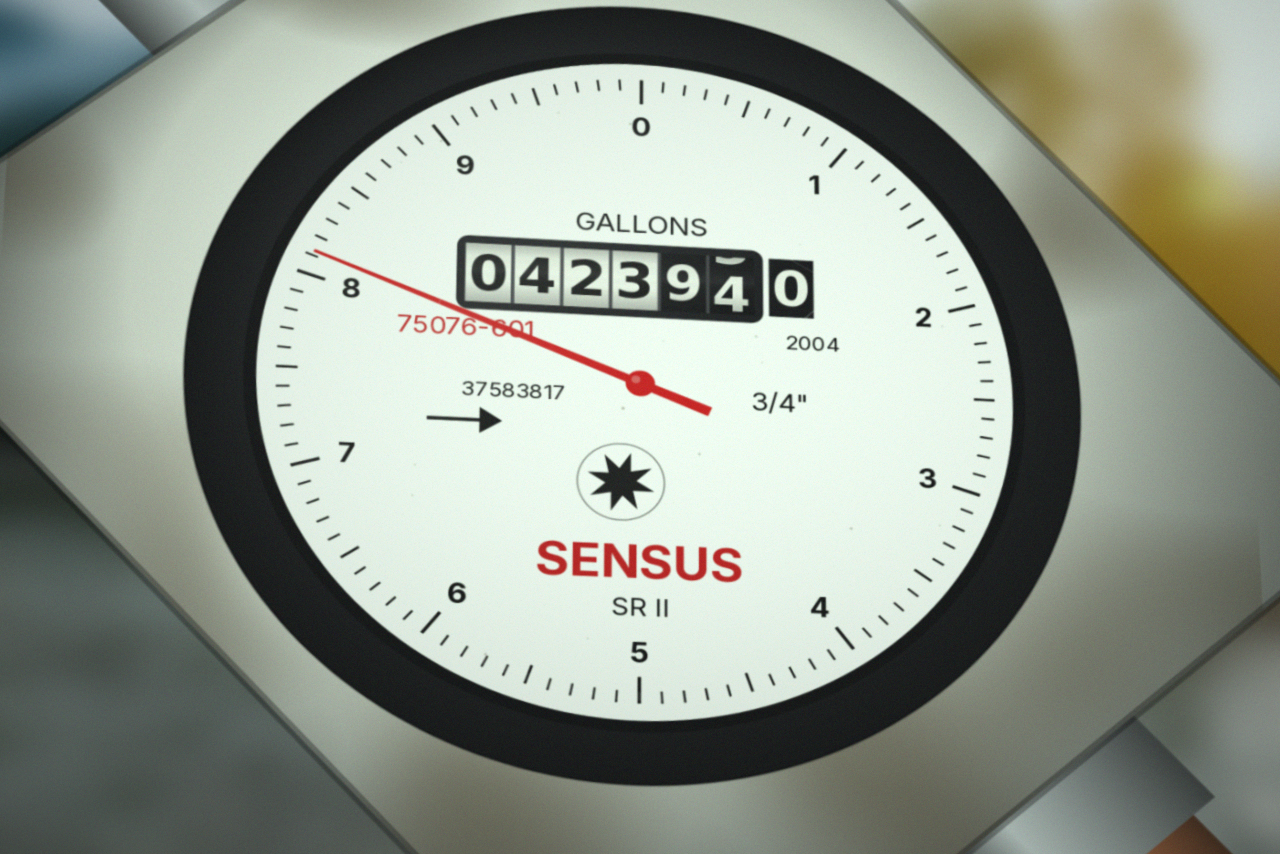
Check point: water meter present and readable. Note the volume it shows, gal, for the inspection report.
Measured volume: 423938.1 gal
